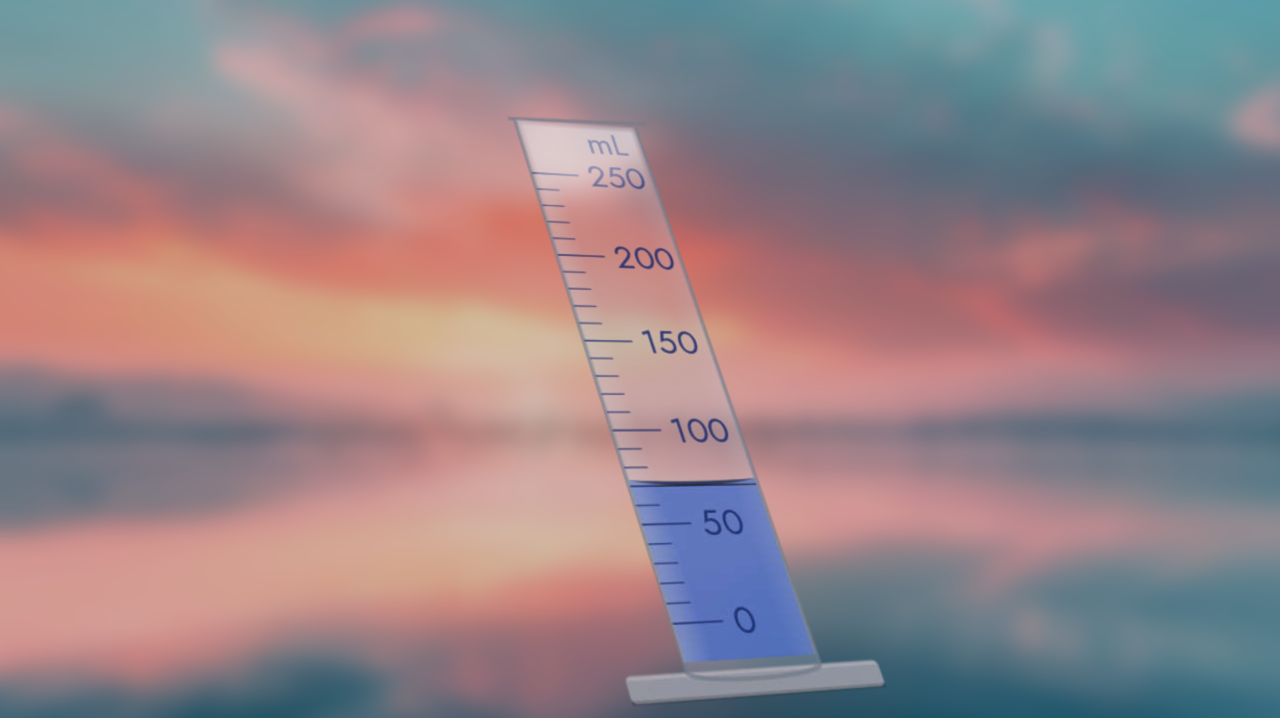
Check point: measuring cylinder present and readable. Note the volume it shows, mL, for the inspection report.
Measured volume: 70 mL
